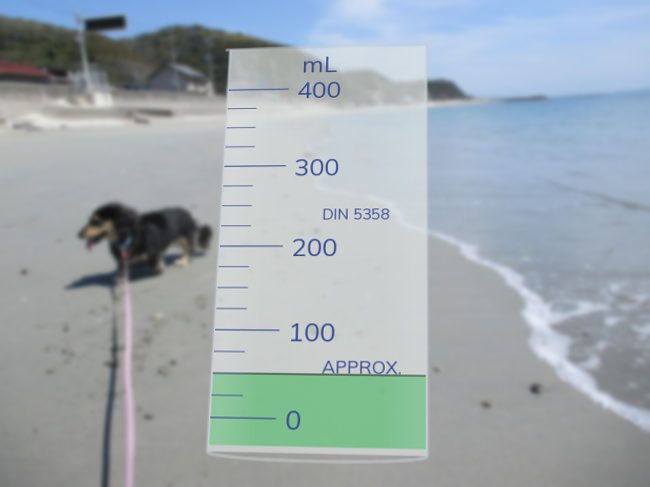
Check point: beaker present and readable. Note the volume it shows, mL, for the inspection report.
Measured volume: 50 mL
